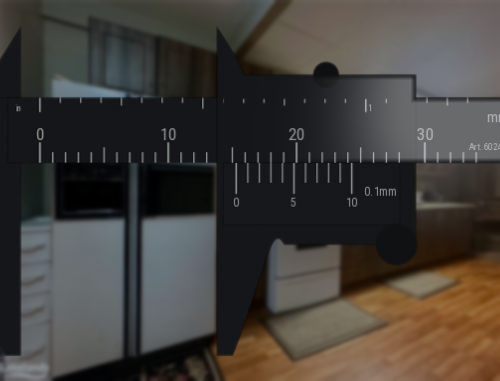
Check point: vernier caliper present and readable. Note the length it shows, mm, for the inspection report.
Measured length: 15.3 mm
